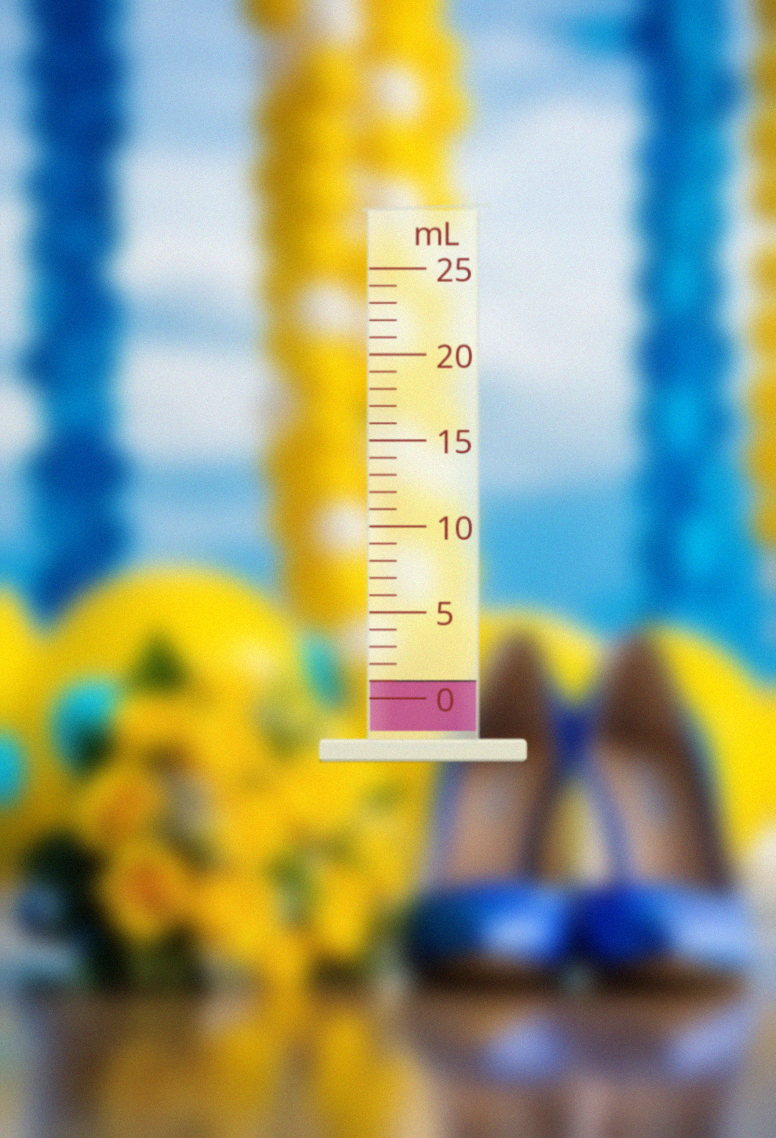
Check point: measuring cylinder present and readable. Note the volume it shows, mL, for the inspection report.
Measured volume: 1 mL
